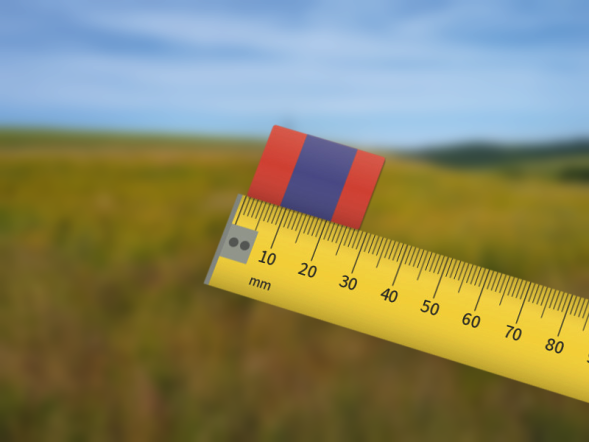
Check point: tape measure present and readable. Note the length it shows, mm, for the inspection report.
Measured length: 28 mm
